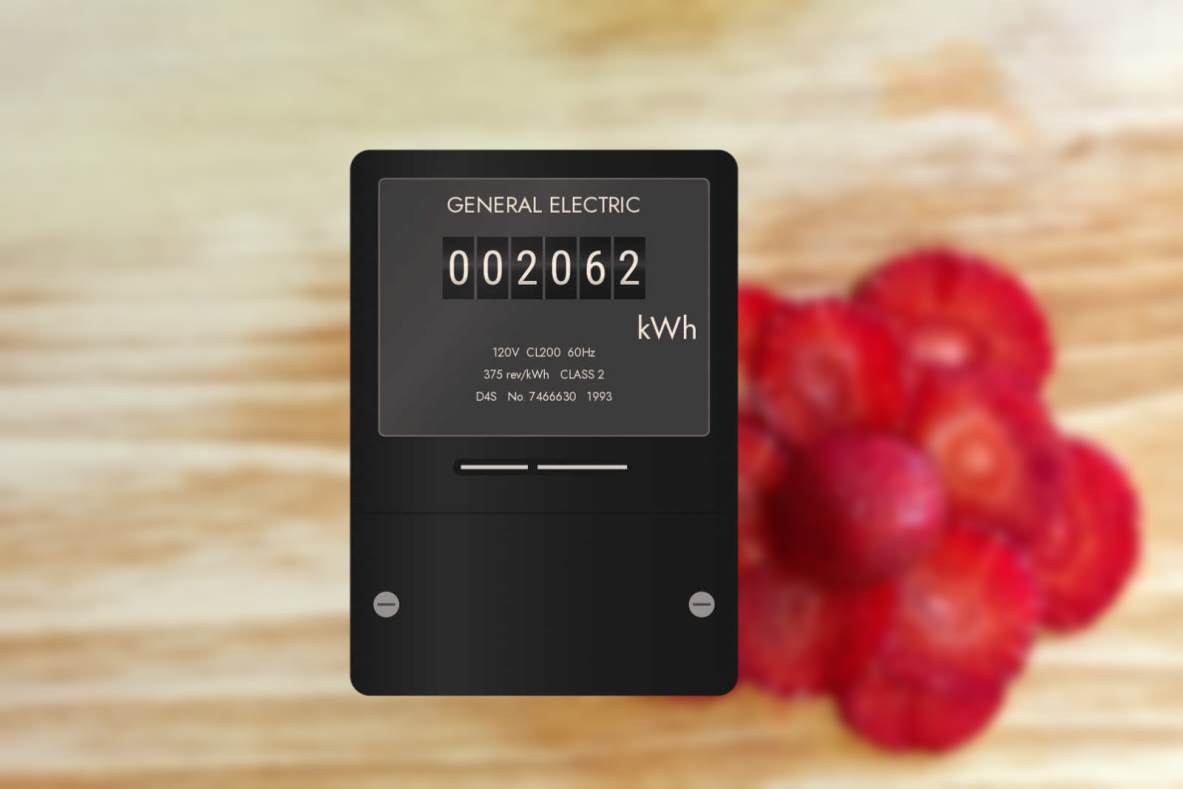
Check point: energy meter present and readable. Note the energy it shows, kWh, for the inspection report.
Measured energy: 2062 kWh
